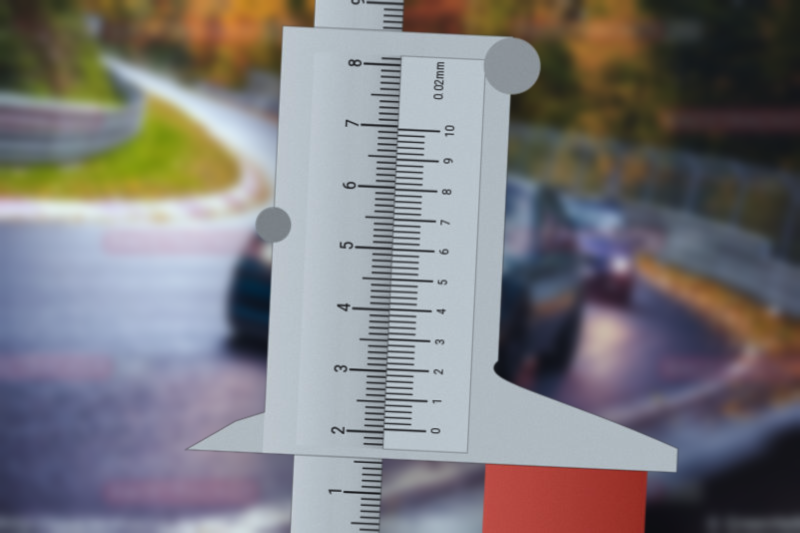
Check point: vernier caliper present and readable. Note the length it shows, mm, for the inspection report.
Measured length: 20.5 mm
